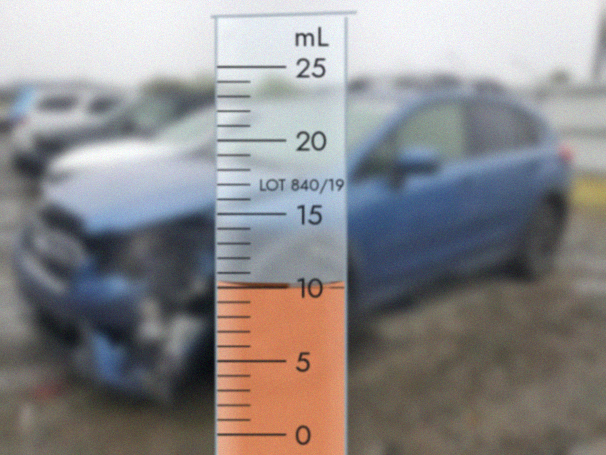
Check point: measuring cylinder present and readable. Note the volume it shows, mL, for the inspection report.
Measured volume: 10 mL
